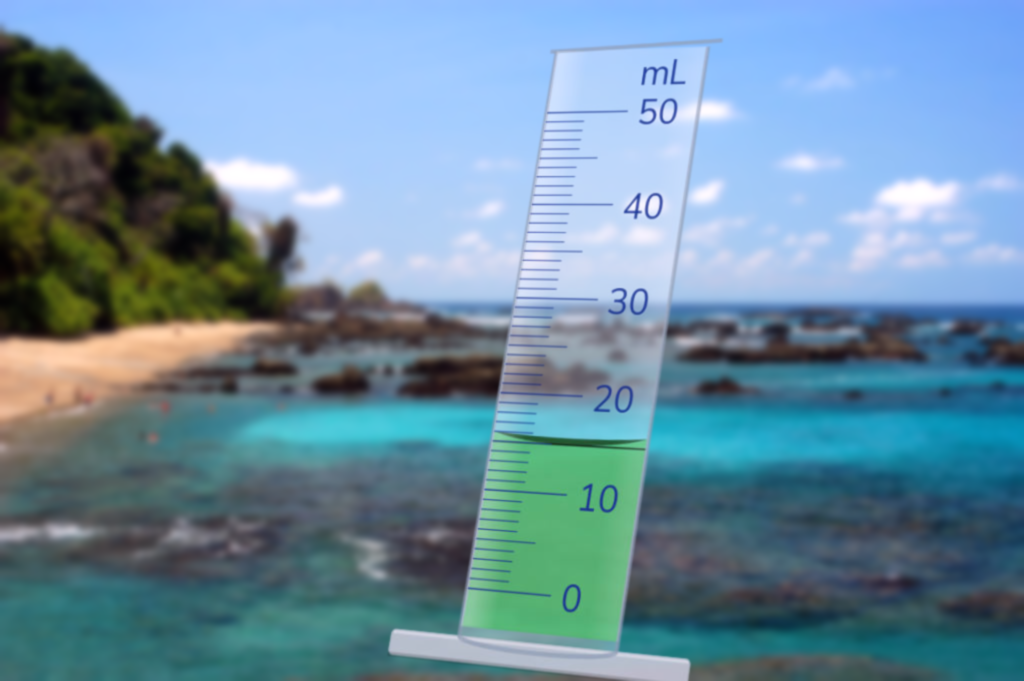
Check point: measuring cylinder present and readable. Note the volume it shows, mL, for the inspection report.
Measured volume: 15 mL
